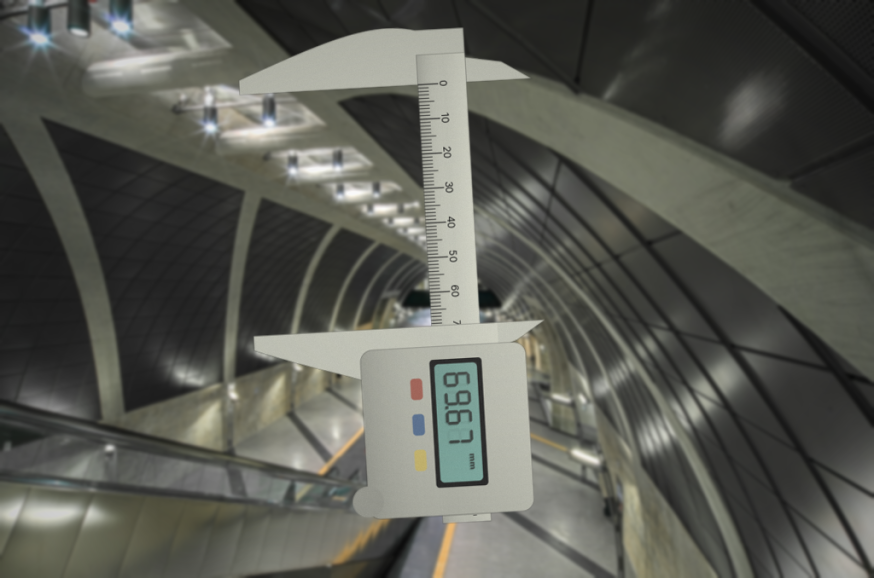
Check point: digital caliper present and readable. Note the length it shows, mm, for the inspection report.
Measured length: 69.67 mm
